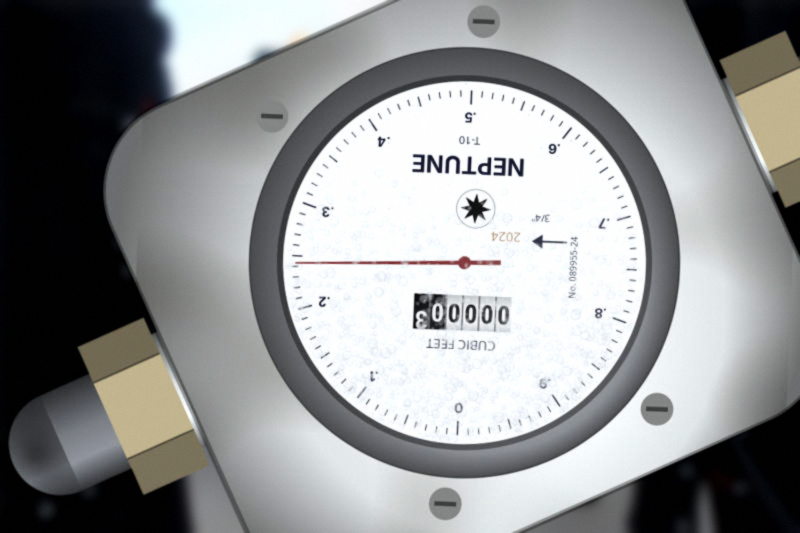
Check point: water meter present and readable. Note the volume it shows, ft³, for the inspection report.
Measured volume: 3.24 ft³
